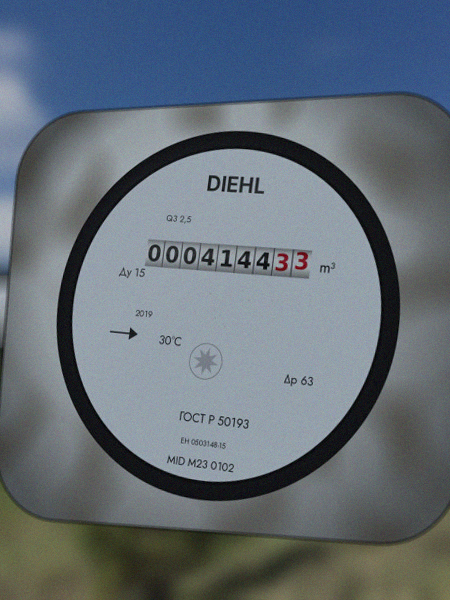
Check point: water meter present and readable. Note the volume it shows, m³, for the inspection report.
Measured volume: 4144.33 m³
